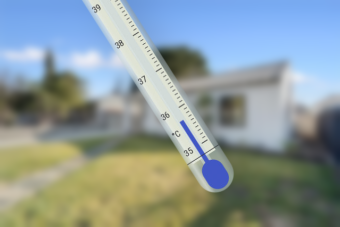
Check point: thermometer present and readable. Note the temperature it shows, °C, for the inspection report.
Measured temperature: 35.7 °C
